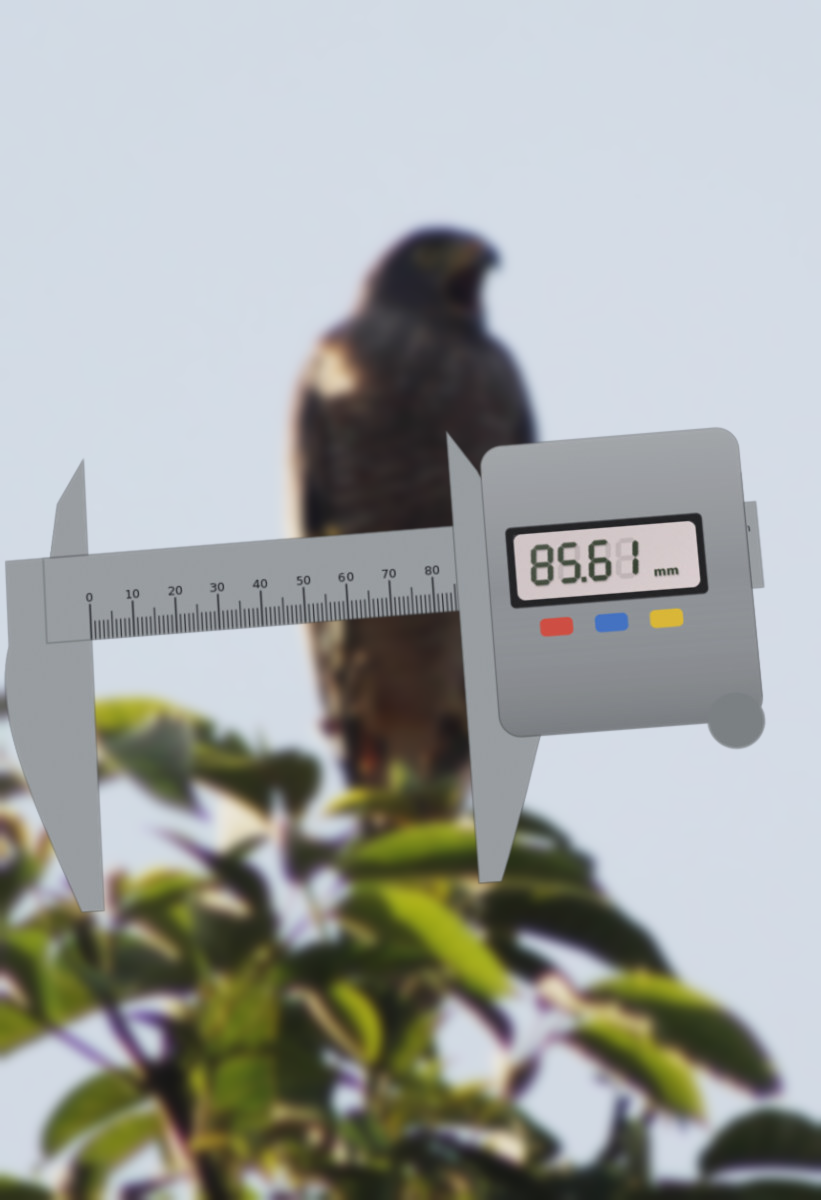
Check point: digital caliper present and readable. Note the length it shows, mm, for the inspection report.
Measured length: 85.61 mm
